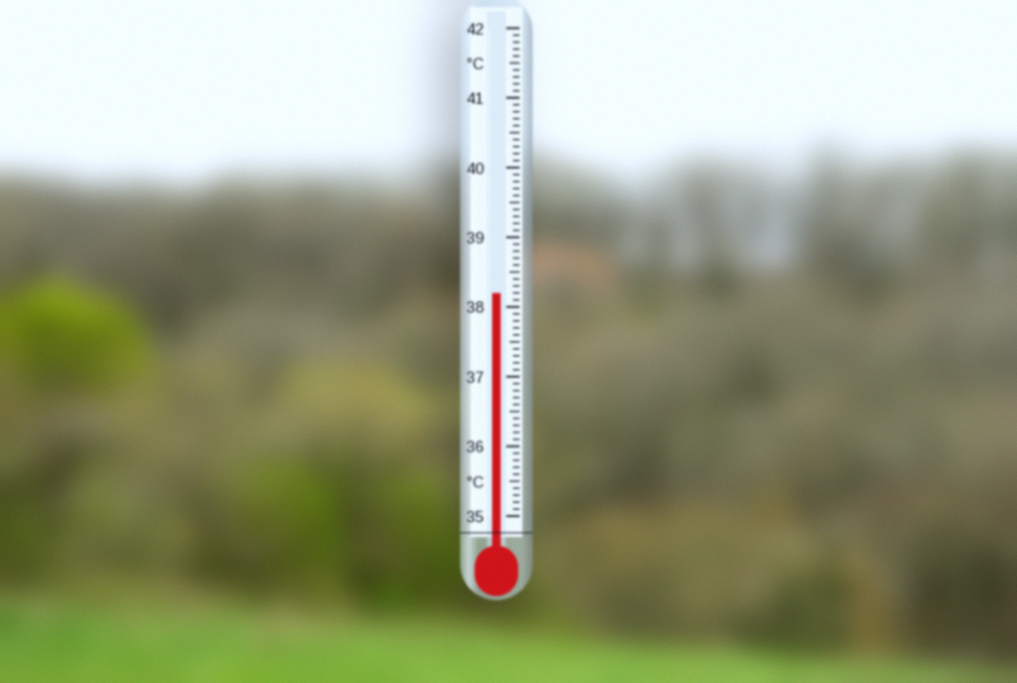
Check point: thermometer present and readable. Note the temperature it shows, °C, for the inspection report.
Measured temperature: 38.2 °C
